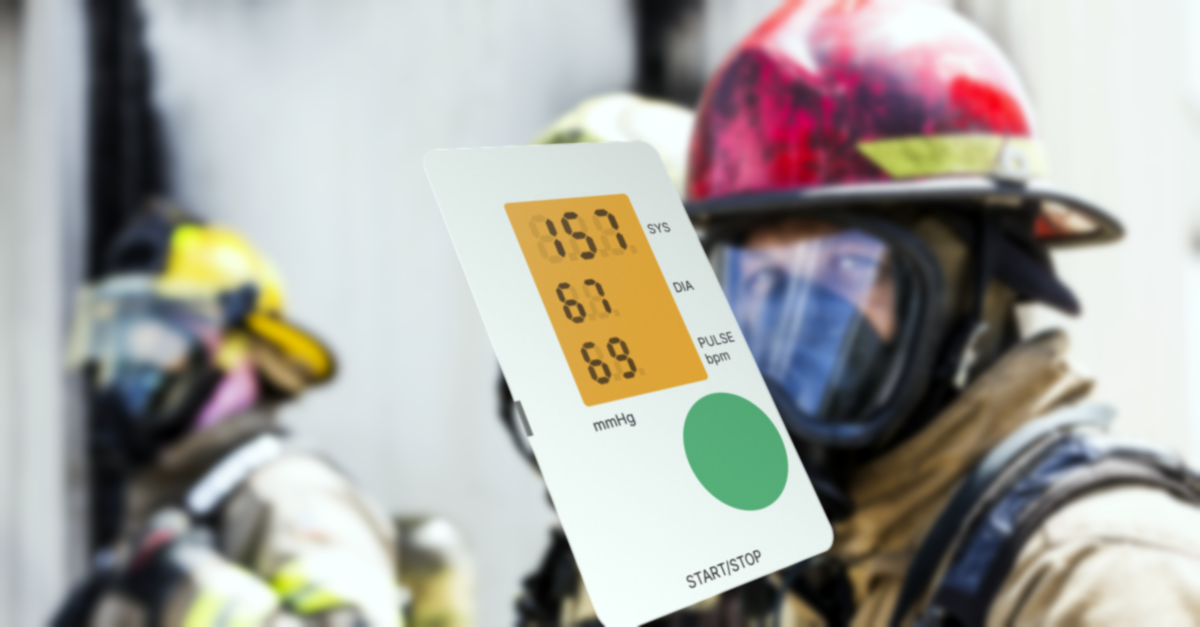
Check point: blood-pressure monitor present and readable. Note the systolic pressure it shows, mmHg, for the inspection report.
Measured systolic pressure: 157 mmHg
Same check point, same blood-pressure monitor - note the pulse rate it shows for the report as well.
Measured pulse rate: 69 bpm
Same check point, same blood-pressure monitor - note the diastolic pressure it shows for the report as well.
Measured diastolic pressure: 67 mmHg
